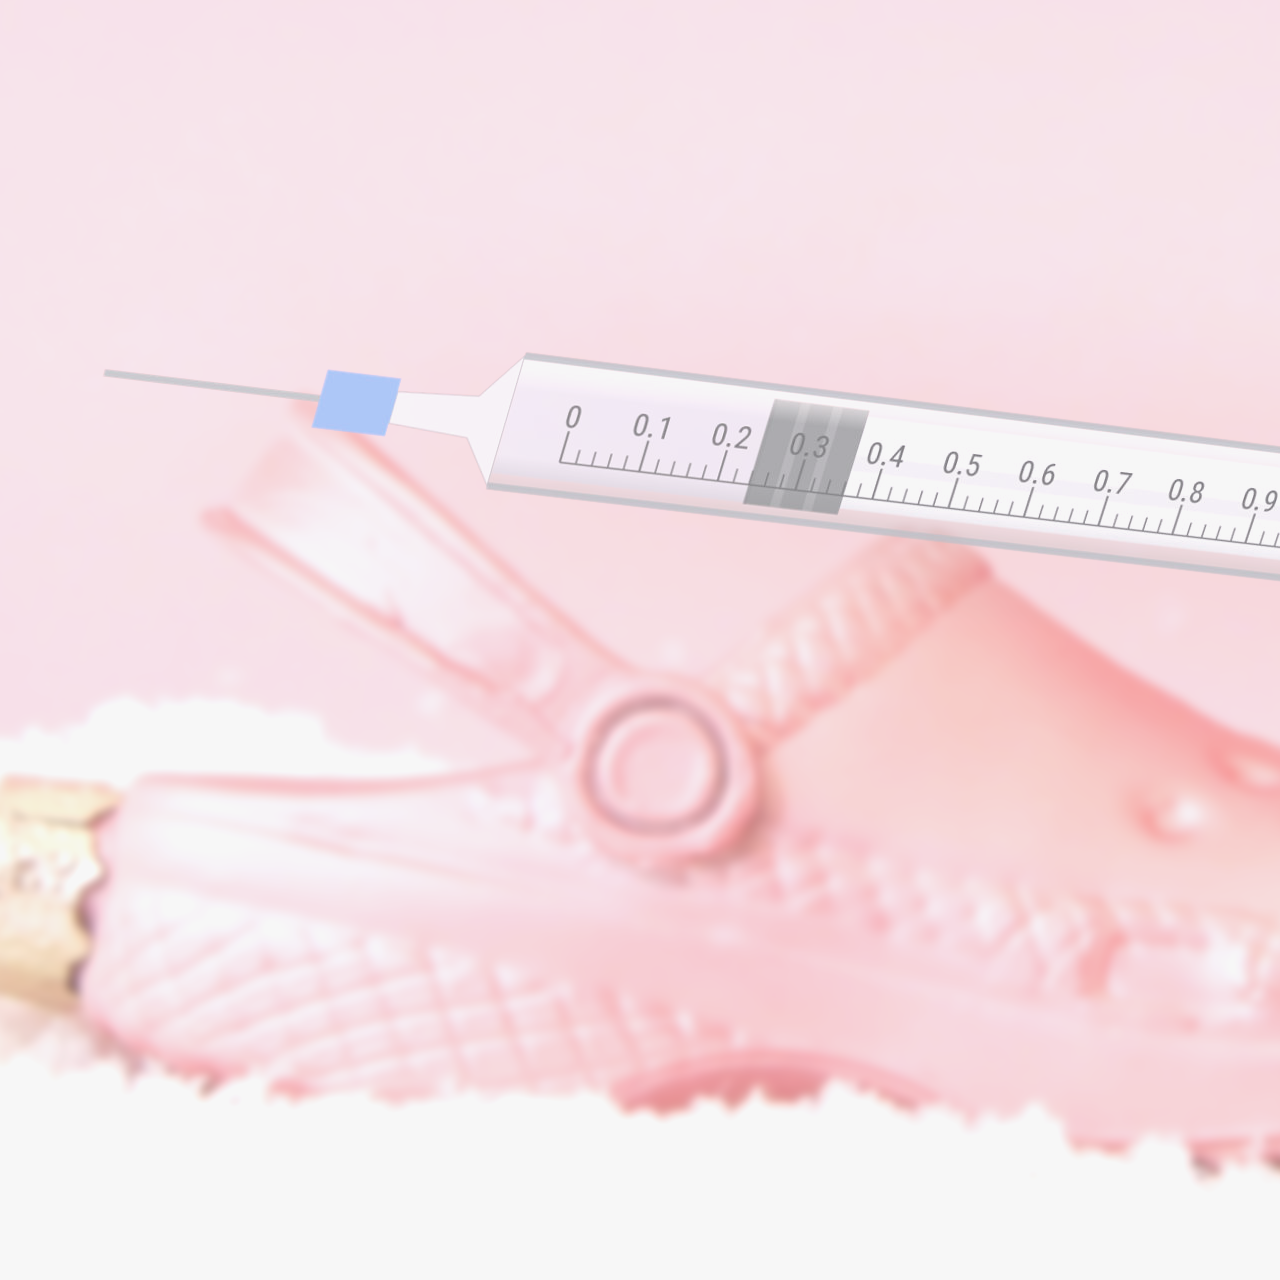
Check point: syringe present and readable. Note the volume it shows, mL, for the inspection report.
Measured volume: 0.24 mL
